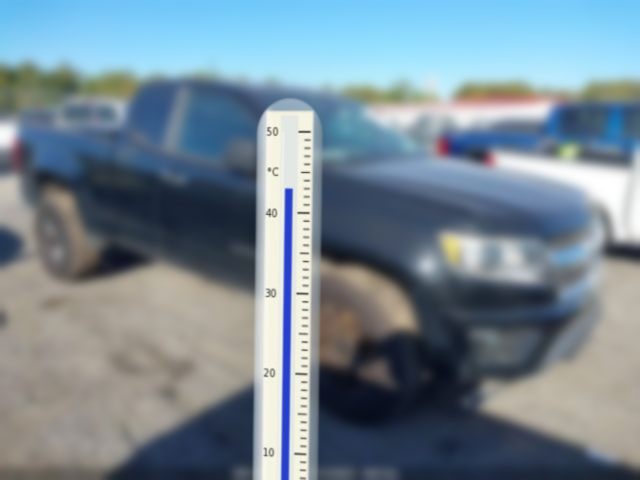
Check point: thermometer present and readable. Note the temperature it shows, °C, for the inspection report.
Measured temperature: 43 °C
